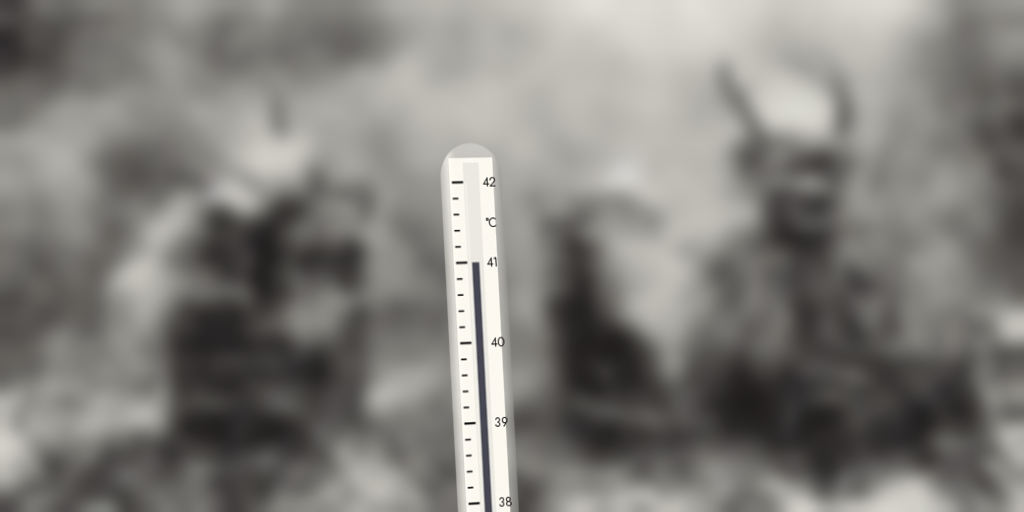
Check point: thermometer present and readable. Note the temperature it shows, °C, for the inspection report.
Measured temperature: 41 °C
